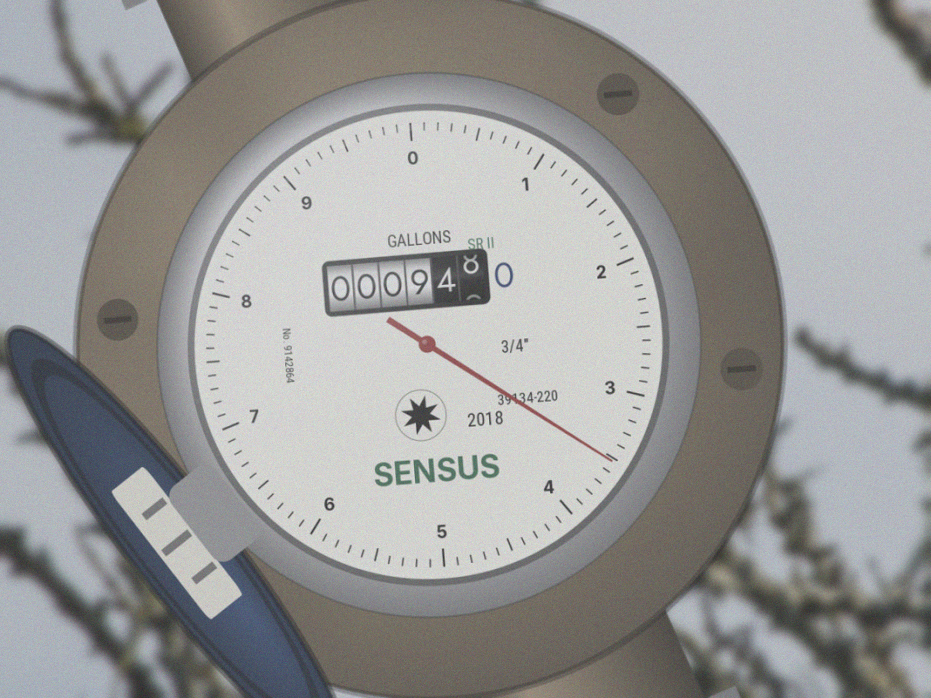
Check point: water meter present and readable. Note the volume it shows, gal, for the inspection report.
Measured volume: 9483.5 gal
